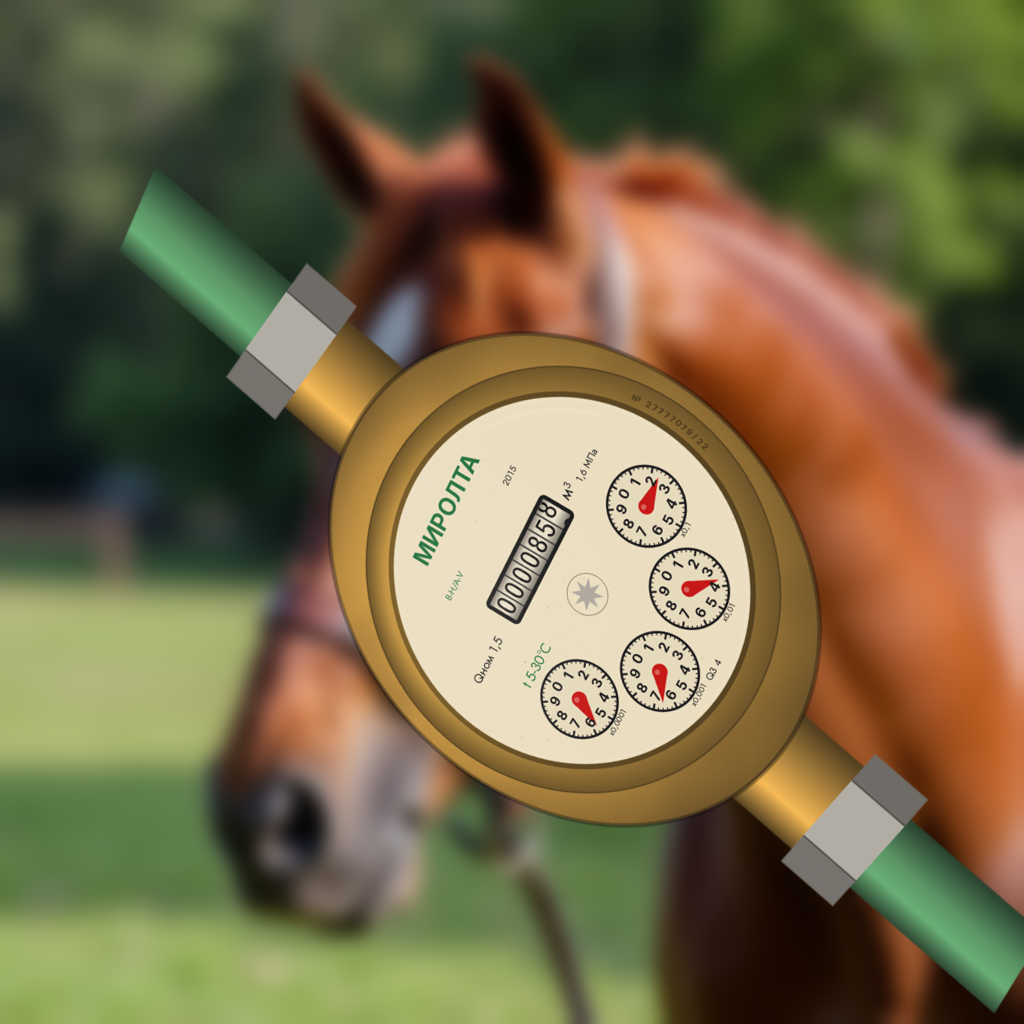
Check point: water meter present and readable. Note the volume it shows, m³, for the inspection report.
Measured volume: 858.2365 m³
